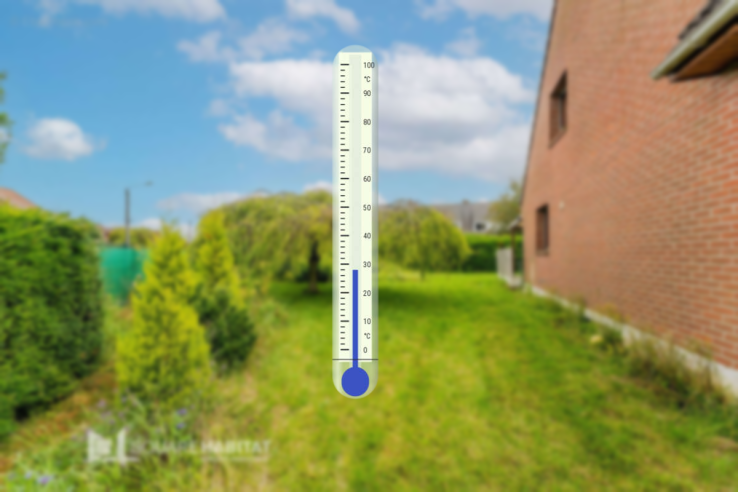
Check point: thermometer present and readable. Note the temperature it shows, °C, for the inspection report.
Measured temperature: 28 °C
